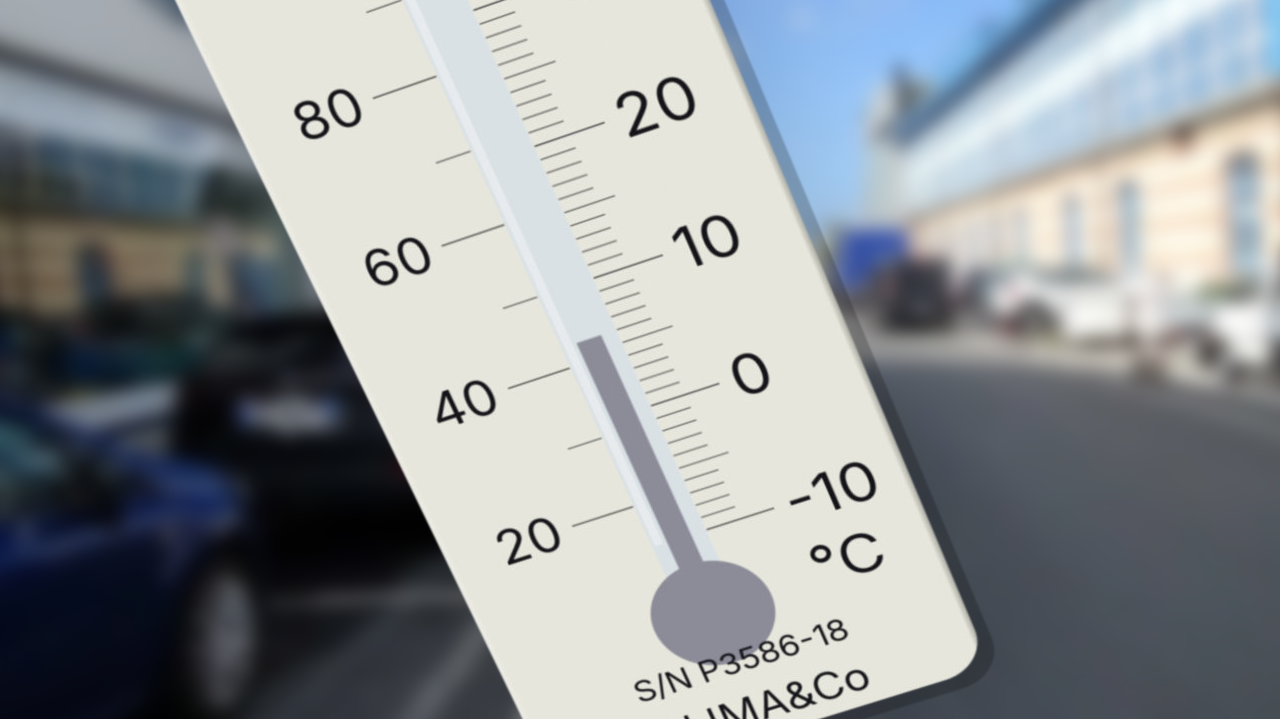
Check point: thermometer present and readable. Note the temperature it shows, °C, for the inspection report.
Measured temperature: 6 °C
